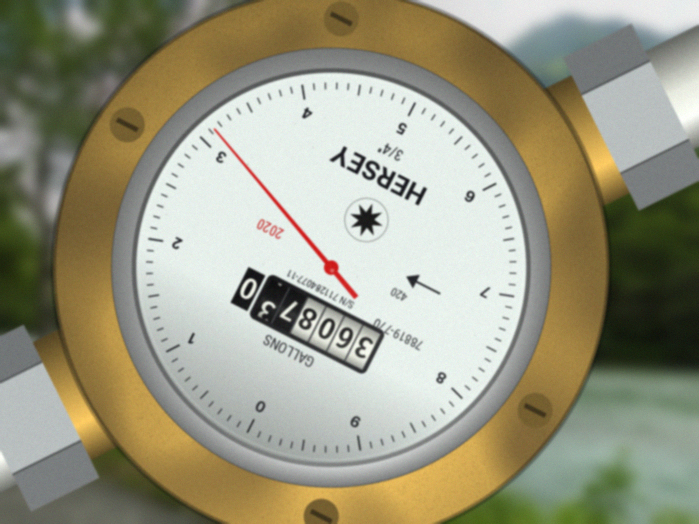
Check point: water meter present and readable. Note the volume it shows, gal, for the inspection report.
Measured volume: 3608733.1 gal
